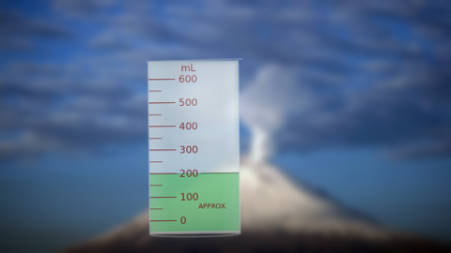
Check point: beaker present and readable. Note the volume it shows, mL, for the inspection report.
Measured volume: 200 mL
